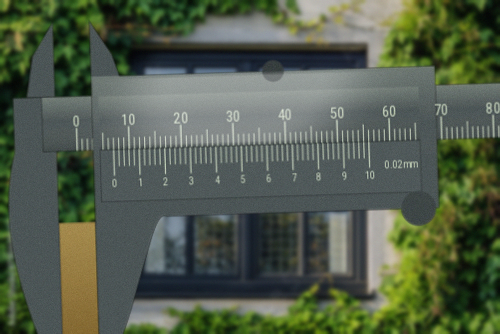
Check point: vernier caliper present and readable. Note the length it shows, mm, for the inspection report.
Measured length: 7.0 mm
